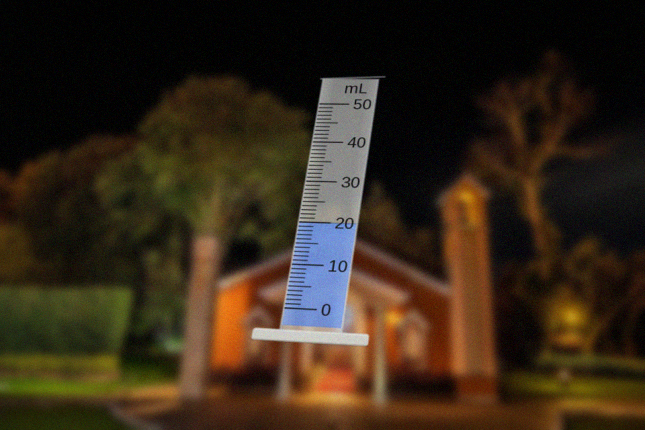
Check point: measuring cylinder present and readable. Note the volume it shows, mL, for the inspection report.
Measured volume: 20 mL
